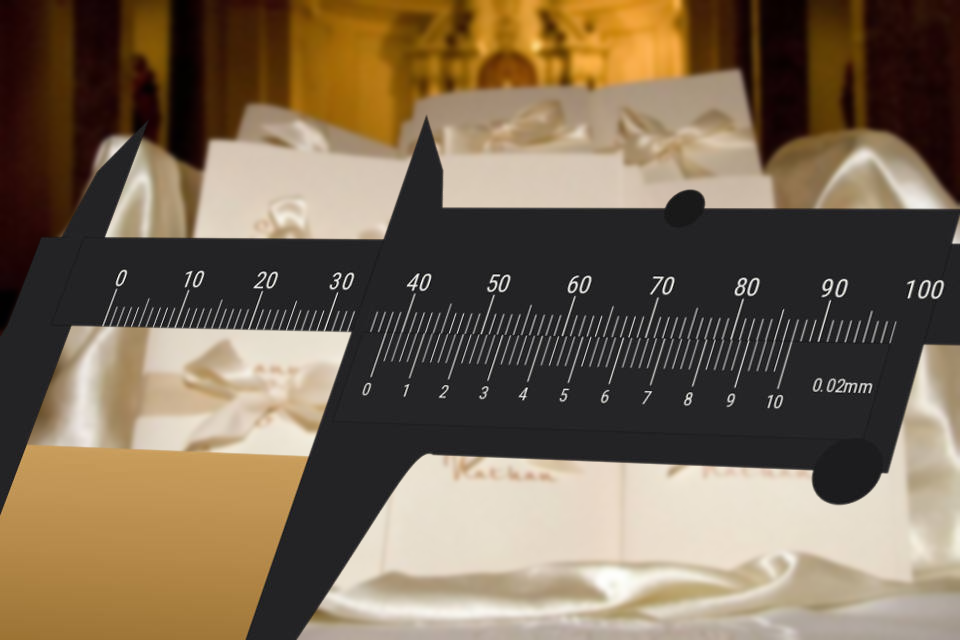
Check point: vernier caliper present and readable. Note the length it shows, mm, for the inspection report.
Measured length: 38.0 mm
